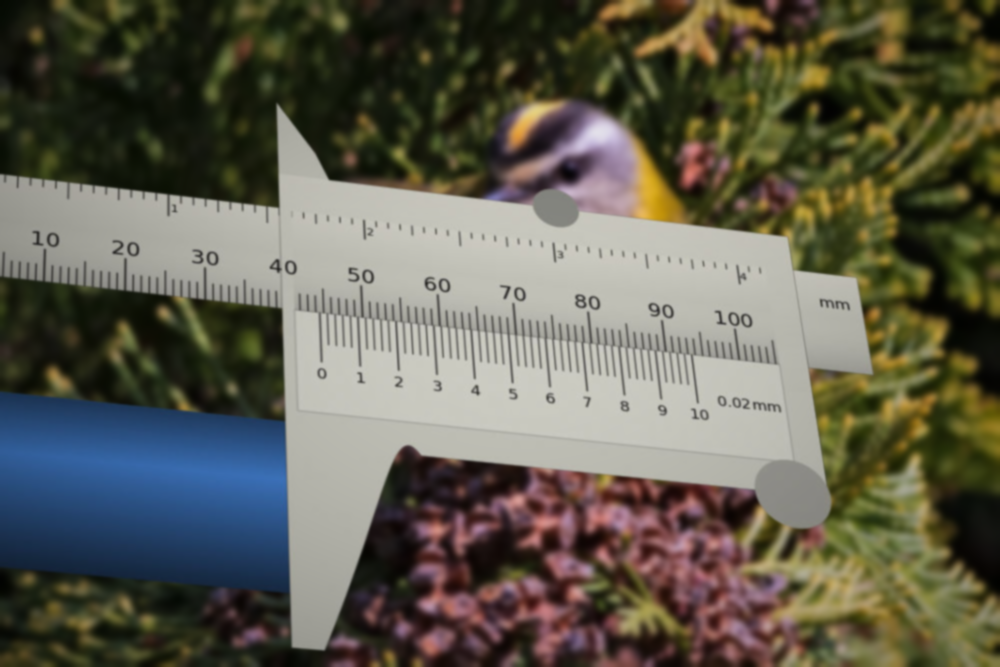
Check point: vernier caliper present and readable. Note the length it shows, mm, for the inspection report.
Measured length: 44.5 mm
